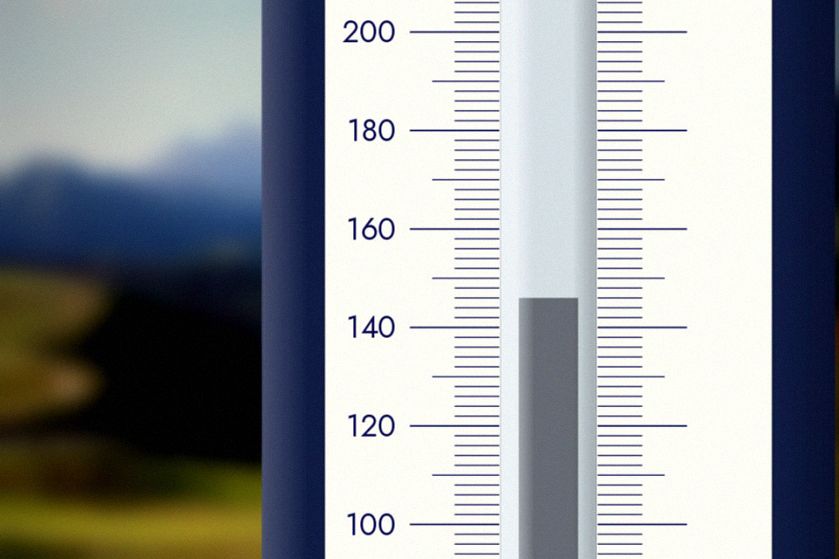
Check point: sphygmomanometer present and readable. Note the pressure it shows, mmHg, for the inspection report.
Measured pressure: 146 mmHg
